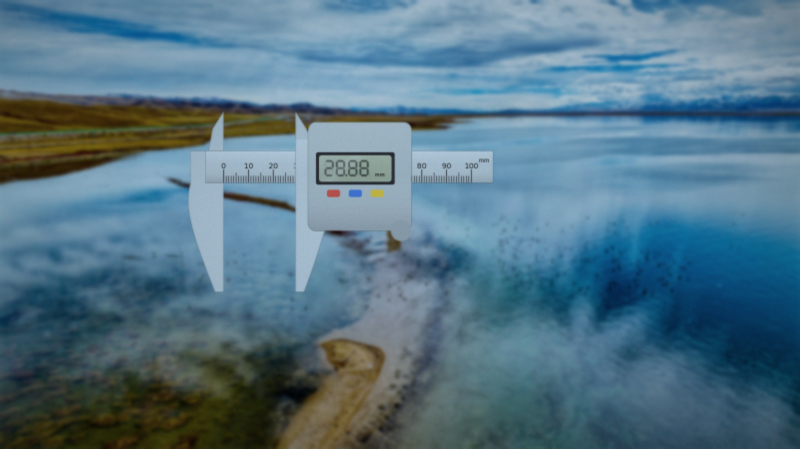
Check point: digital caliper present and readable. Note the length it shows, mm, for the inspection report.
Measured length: 28.88 mm
